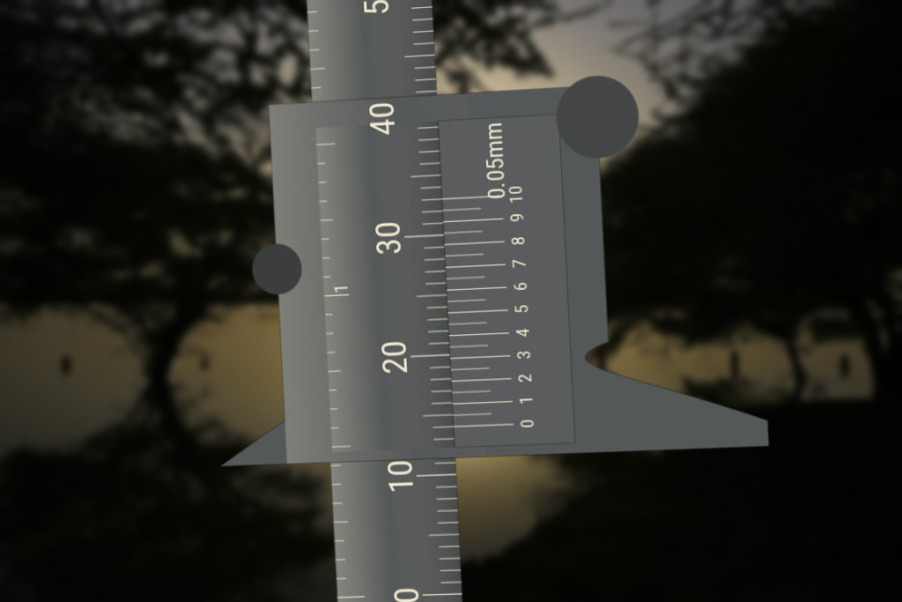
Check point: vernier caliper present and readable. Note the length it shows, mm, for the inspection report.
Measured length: 14.0 mm
